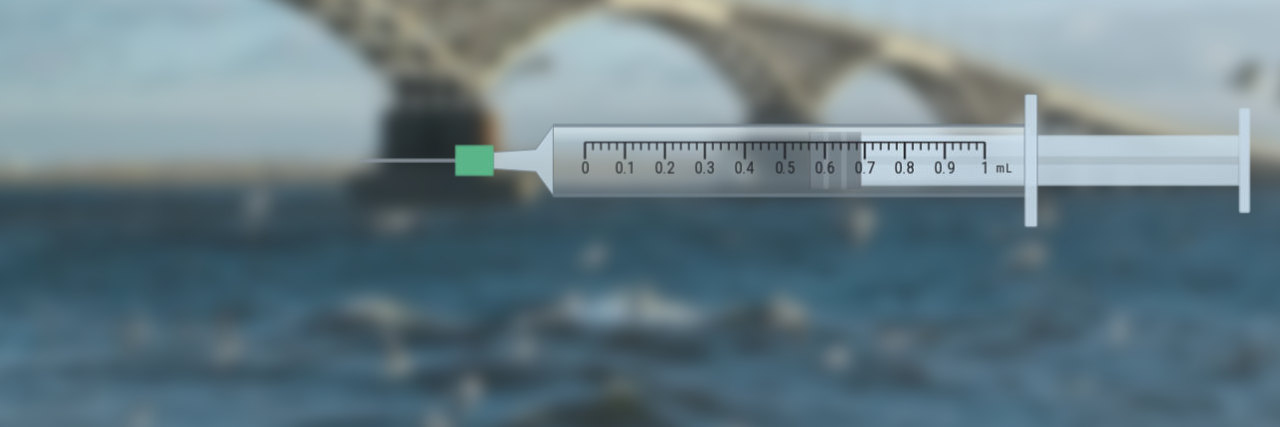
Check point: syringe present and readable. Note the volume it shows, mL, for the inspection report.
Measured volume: 0.56 mL
